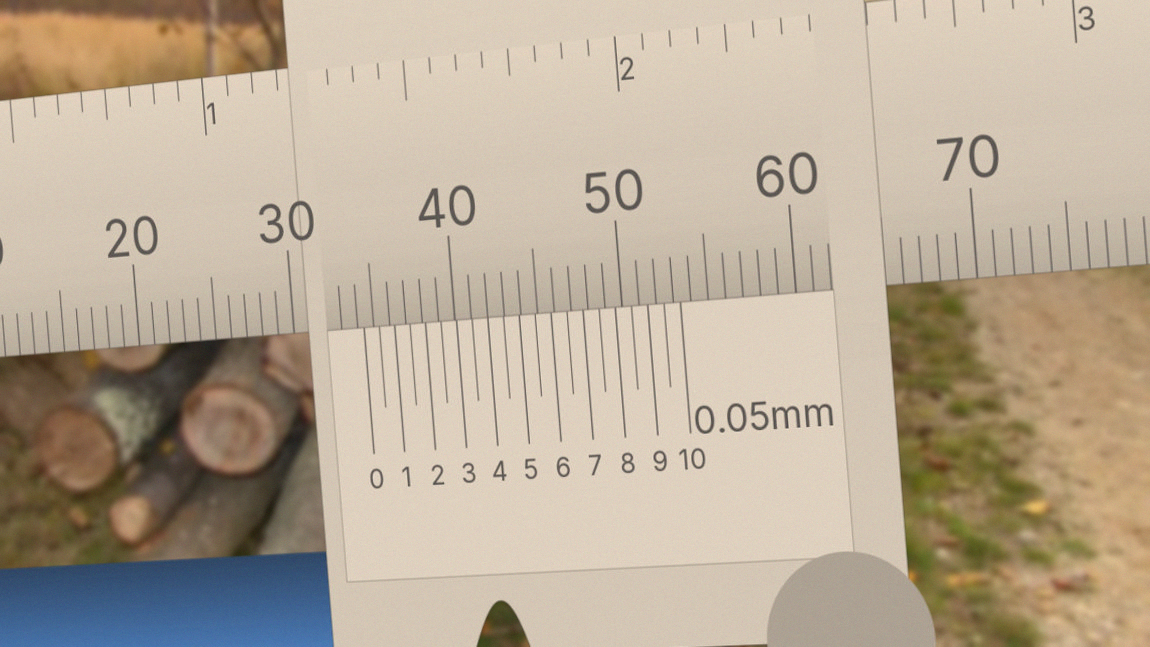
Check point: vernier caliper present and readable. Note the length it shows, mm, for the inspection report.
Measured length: 34.4 mm
